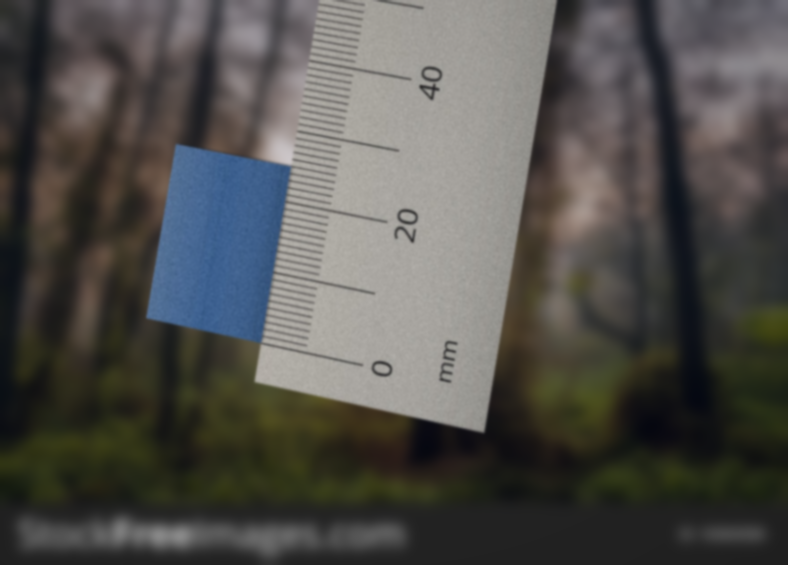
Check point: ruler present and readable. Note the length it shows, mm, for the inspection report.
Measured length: 25 mm
